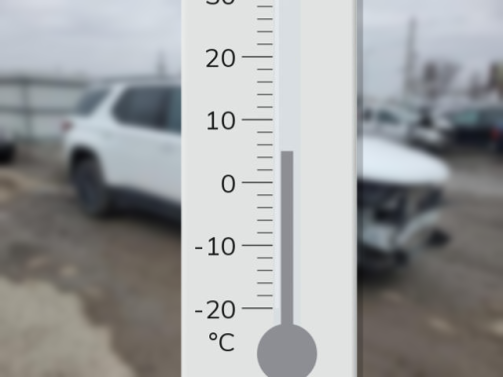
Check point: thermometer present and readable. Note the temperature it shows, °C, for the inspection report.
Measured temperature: 5 °C
